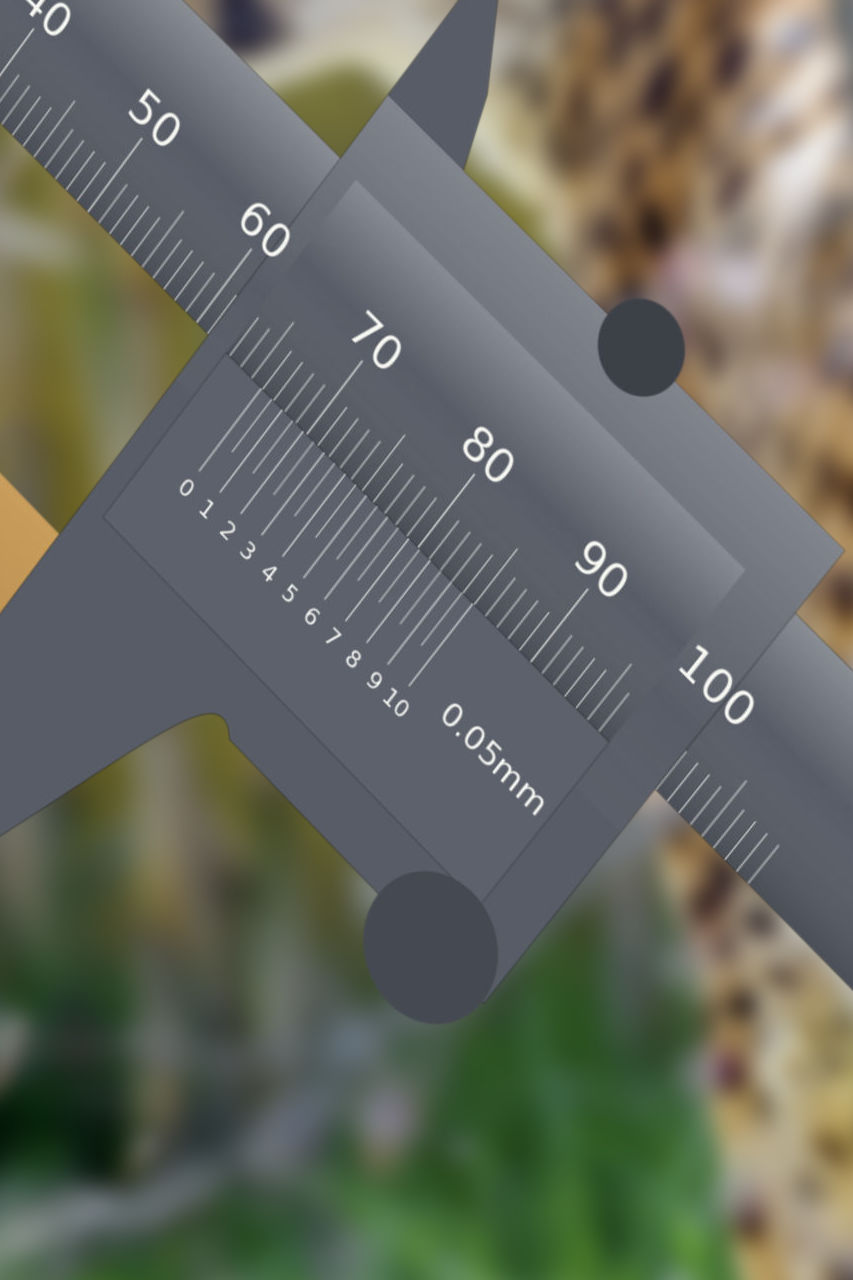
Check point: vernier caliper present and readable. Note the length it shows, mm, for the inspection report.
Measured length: 65.9 mm
